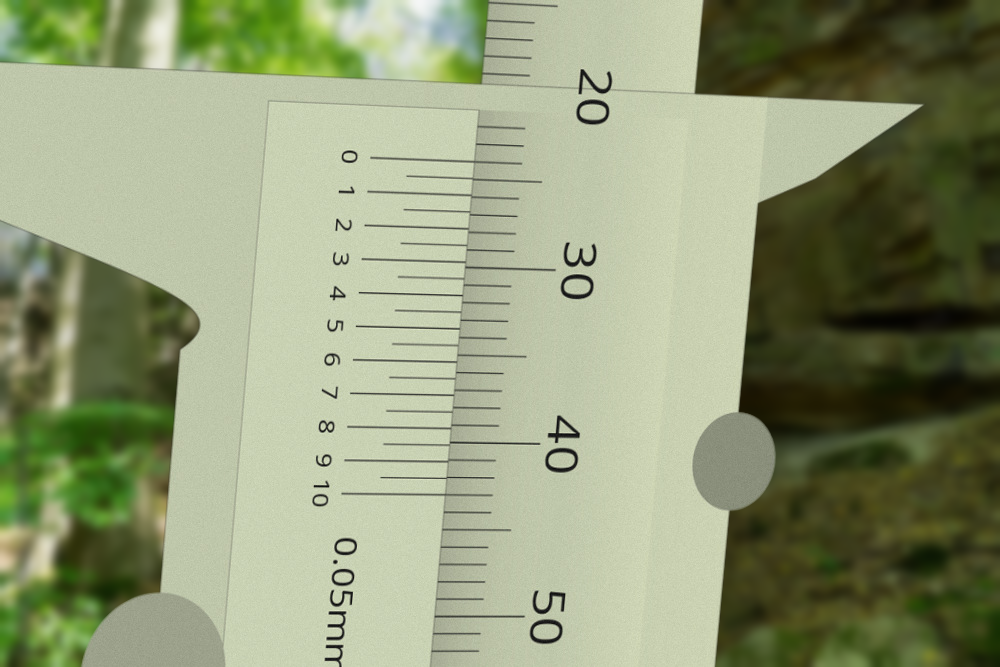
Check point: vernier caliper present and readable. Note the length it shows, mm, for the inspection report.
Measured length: 24.0 mm
